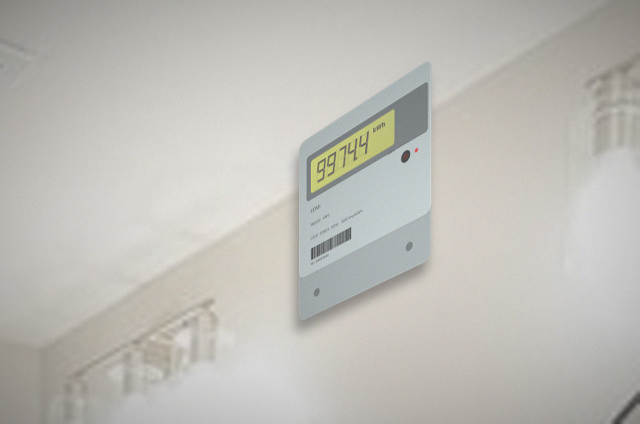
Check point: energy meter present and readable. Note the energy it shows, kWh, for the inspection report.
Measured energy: 9974.4 kWh
